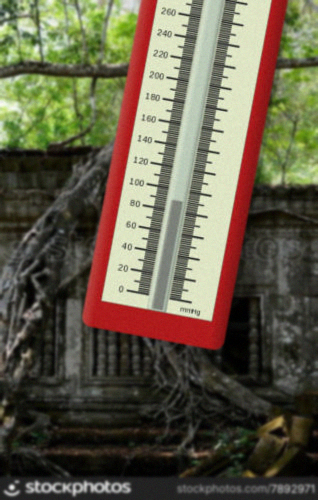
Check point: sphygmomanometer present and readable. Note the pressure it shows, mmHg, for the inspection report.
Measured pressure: 90 mmHg
